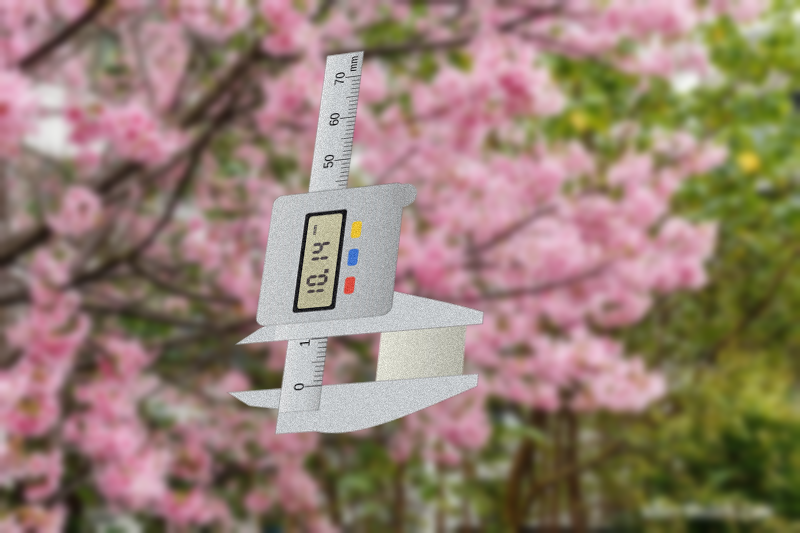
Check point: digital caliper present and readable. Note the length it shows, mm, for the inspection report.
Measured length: 10.14 mm
